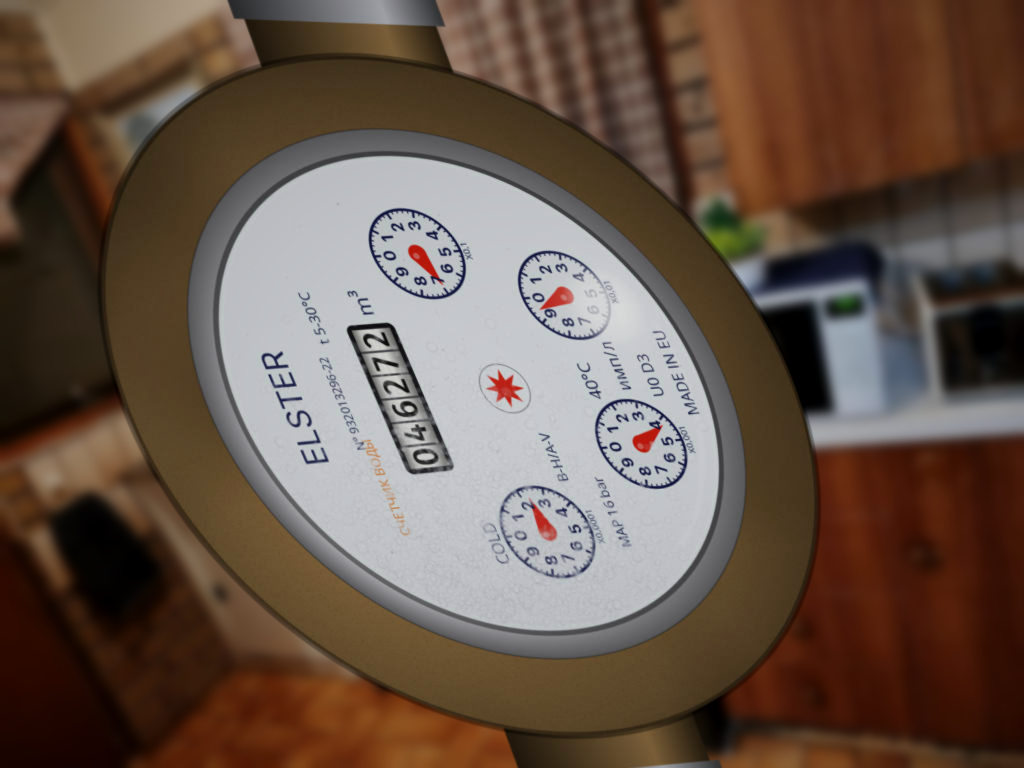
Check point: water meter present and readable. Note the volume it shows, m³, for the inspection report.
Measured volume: 46272.6942 m³
